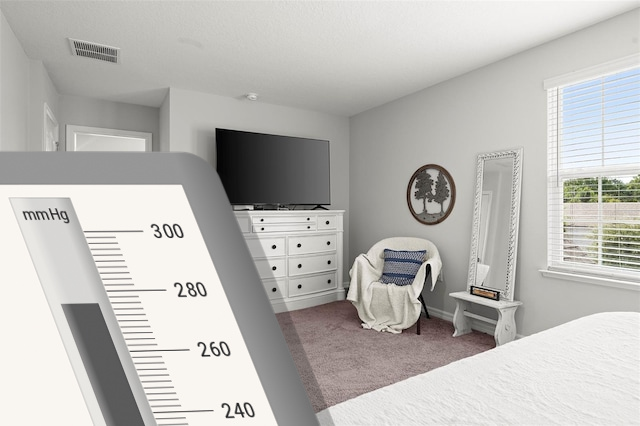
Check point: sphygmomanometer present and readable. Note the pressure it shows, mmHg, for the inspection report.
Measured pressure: 276 mmHg
